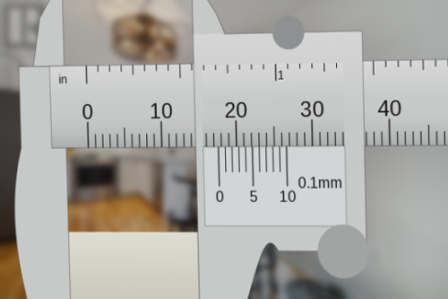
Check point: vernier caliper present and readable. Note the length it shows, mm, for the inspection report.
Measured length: 17.6 mm
